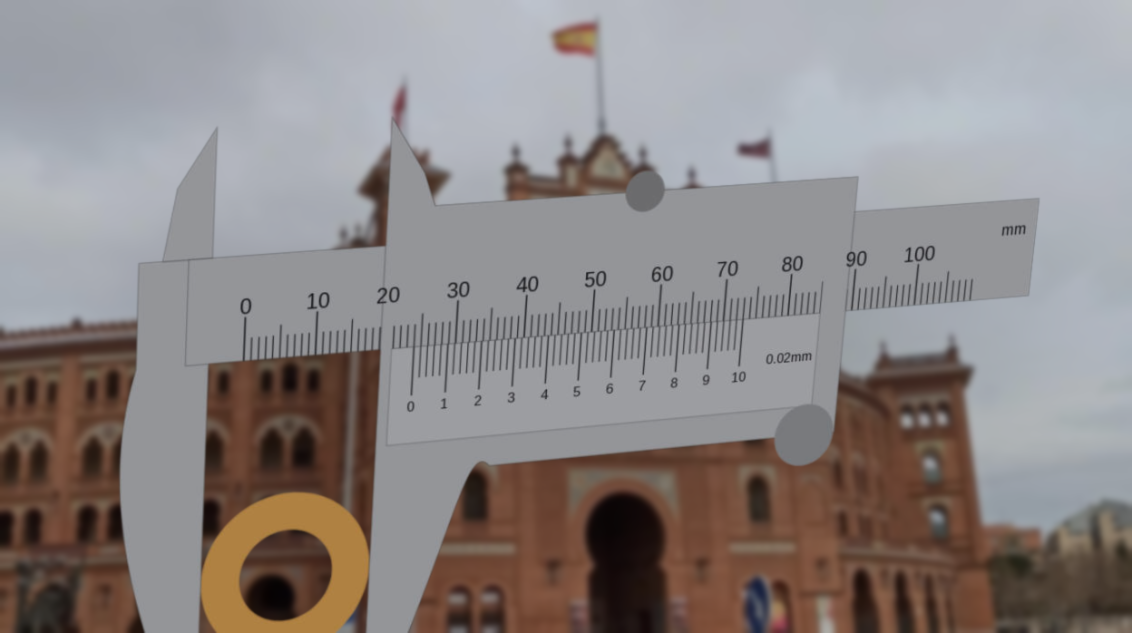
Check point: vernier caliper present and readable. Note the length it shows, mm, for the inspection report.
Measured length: 24.0 mm
